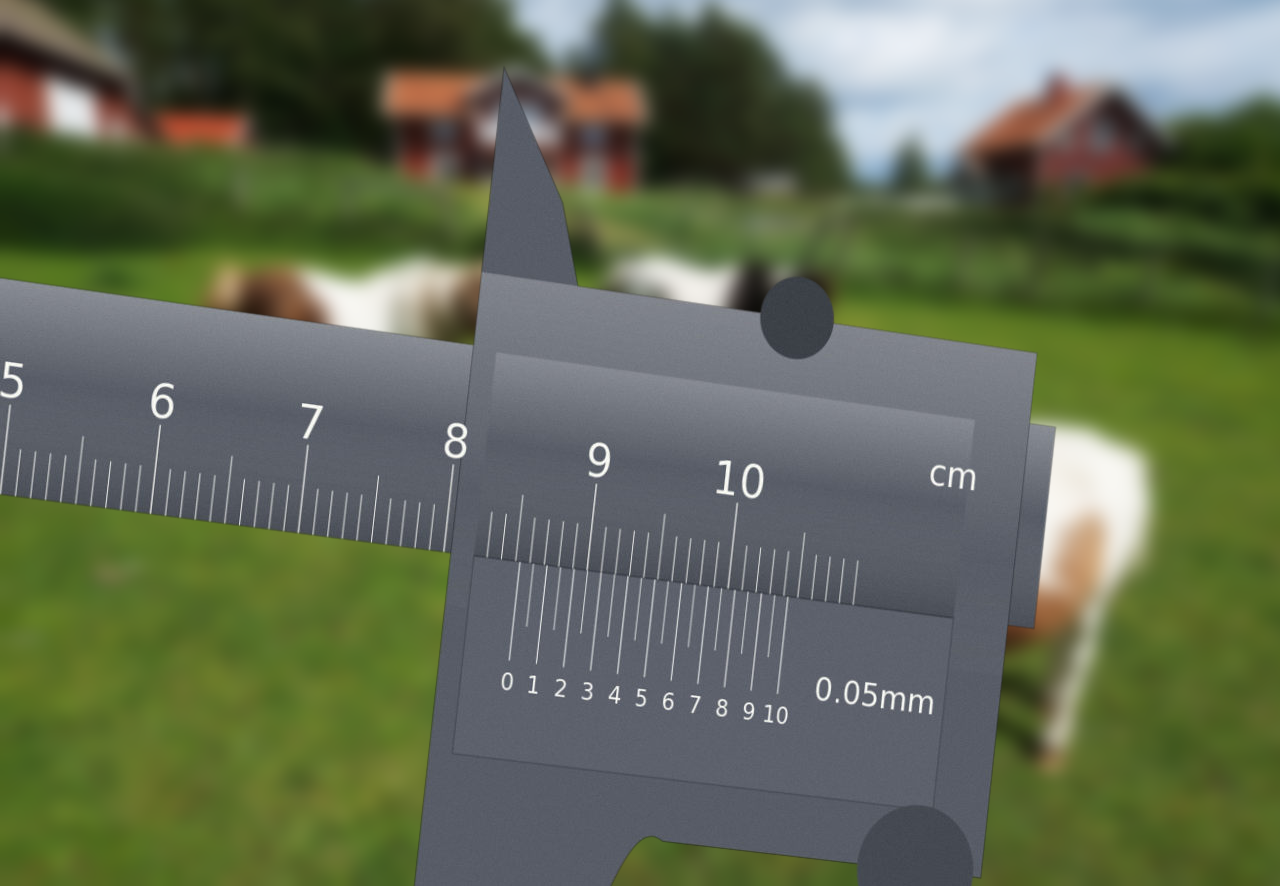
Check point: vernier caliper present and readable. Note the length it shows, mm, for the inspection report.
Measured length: 85.3 mm
